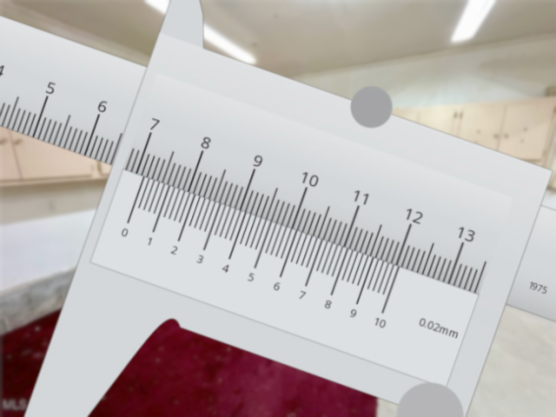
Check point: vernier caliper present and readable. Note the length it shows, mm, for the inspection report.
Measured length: 71.5 mm
